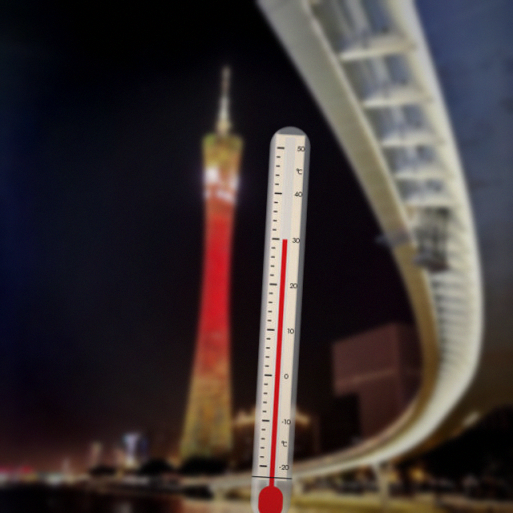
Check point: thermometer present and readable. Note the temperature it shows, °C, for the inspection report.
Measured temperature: 30 °C
